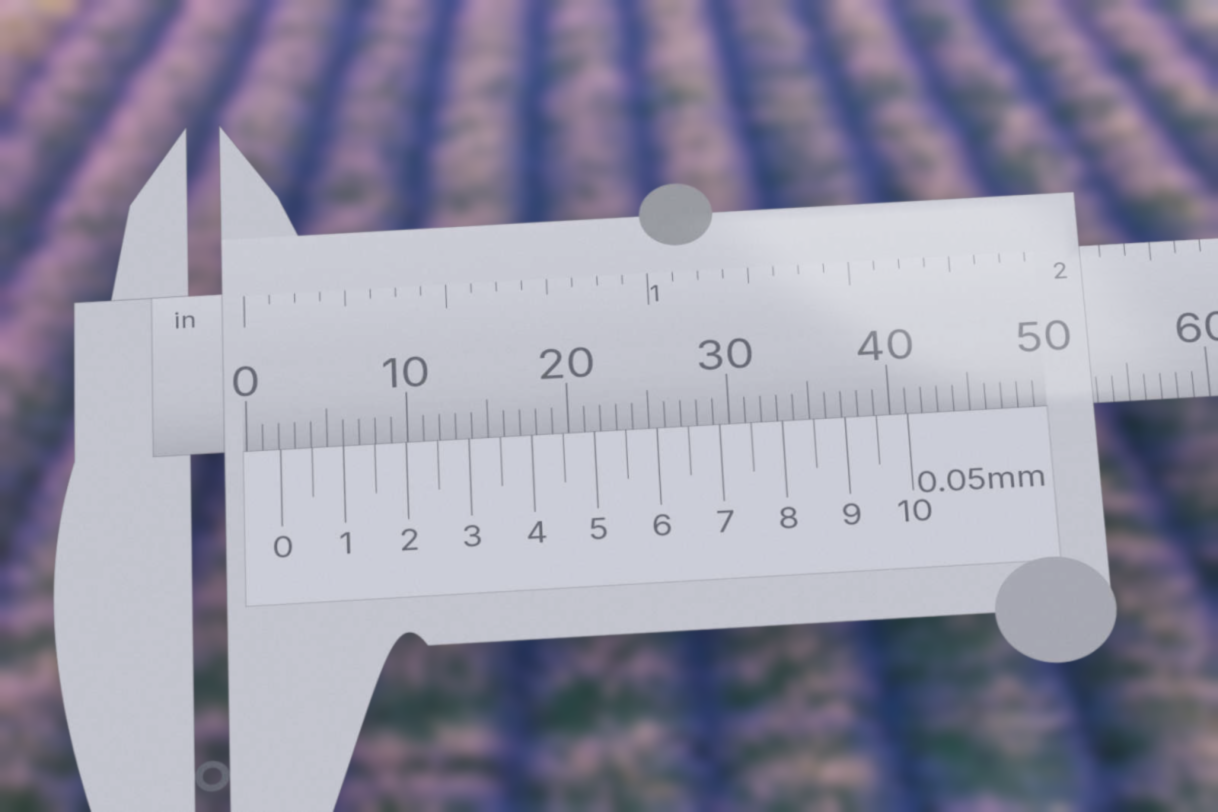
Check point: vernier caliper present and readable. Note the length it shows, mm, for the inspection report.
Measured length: 2.1 mm
